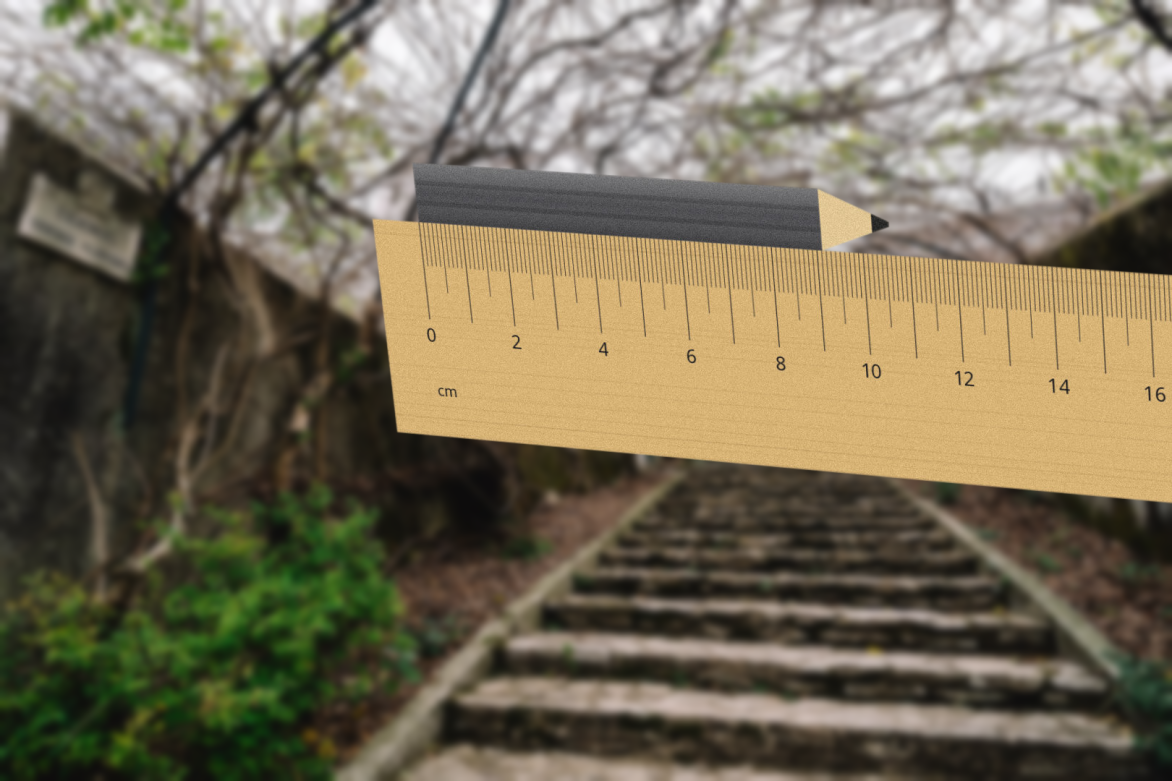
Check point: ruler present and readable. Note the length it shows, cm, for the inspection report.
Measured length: 10.6 cm
